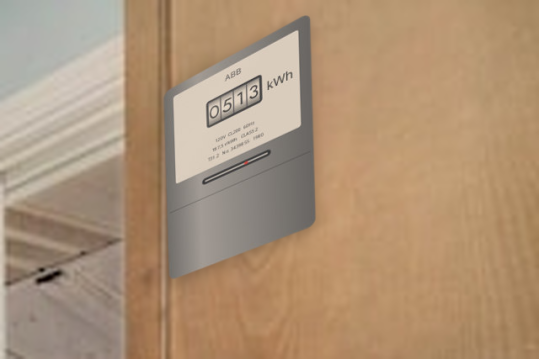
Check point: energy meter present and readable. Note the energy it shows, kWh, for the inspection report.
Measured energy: 513 kWh
